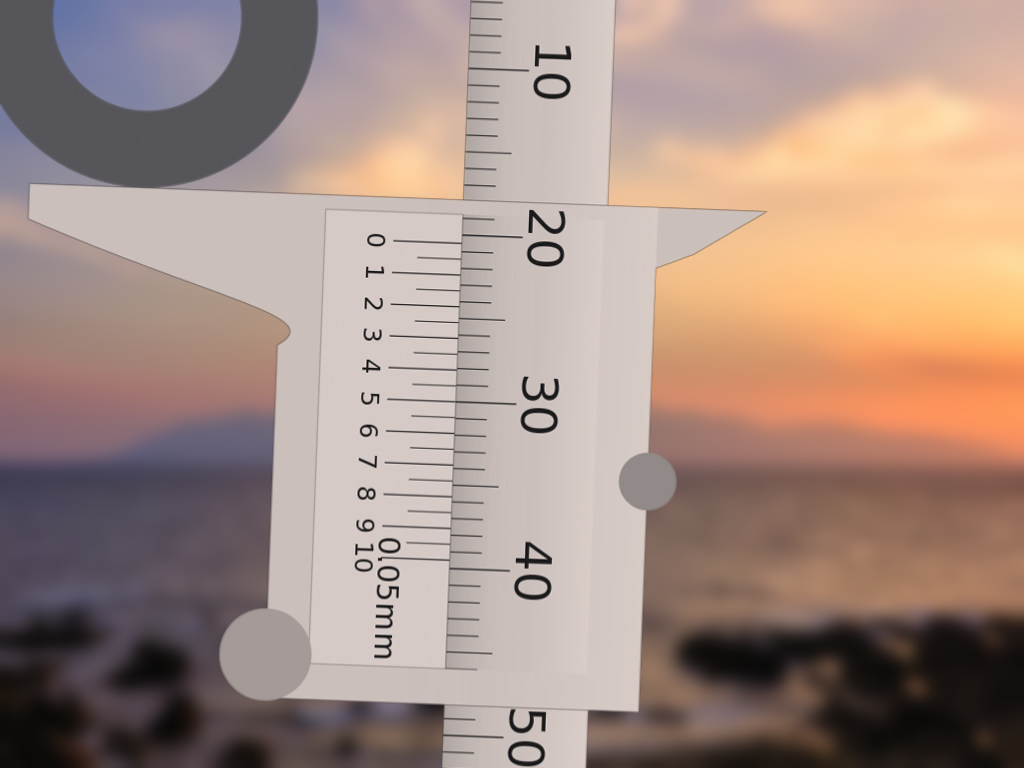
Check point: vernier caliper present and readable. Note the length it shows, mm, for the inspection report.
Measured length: 20.5 mm
